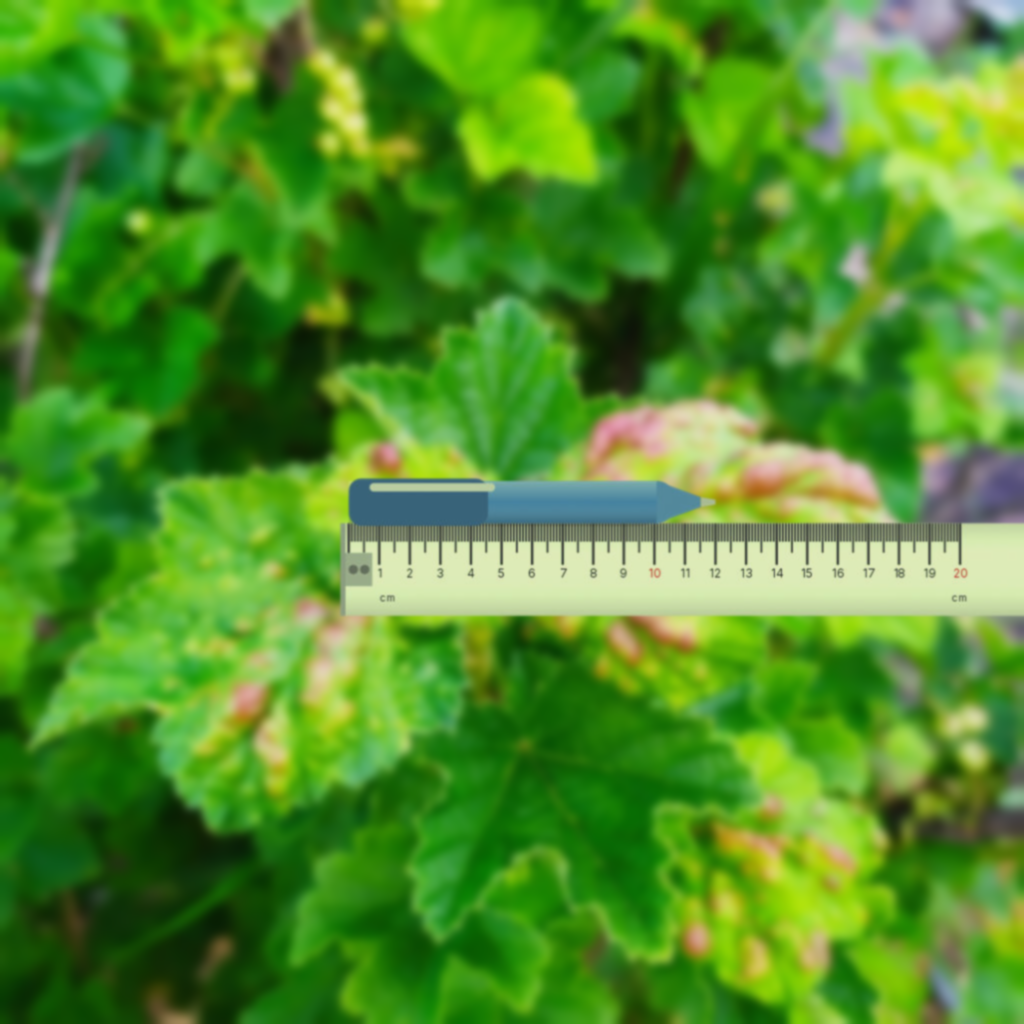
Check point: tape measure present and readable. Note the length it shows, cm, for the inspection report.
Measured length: 12 cm
